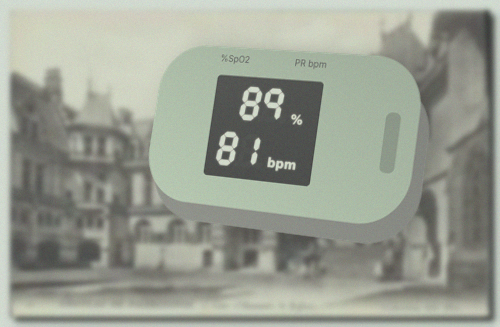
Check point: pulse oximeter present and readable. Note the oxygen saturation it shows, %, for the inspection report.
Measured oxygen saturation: 89 %
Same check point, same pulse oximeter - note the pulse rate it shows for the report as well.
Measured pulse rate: 81 bpm
